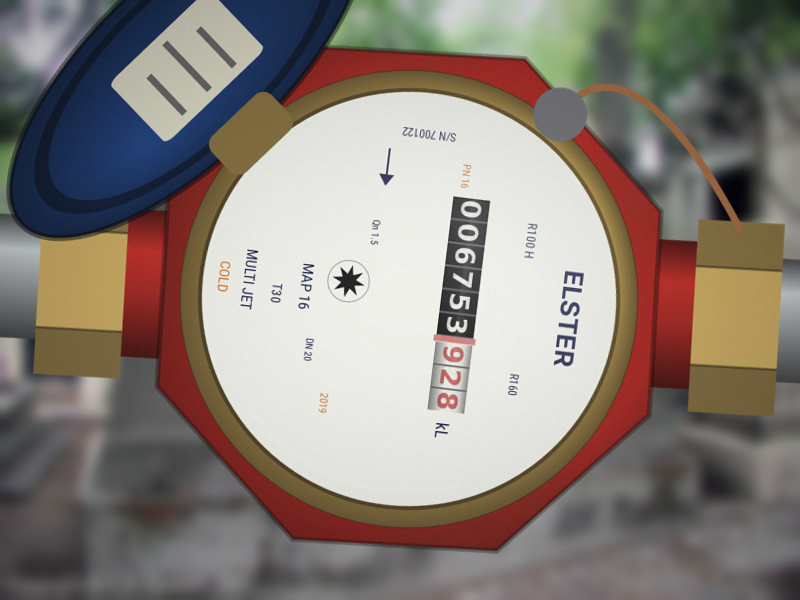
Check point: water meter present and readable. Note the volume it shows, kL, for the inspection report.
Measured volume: 6753.928 kL
